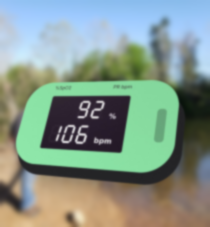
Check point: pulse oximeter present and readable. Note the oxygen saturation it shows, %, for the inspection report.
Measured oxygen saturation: 92 %
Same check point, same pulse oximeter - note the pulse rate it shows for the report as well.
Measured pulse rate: 106 bpm
